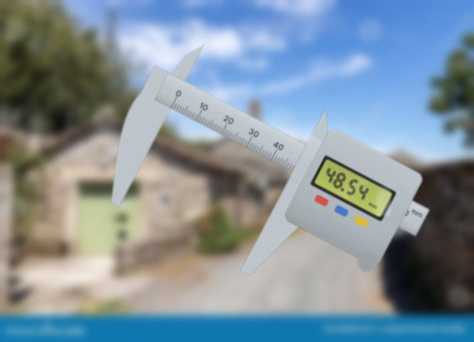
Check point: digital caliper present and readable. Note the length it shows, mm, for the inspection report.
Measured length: 48.54 mm
